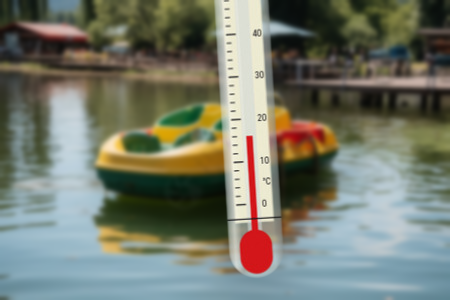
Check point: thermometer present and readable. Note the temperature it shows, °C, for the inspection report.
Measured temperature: 16 °C
